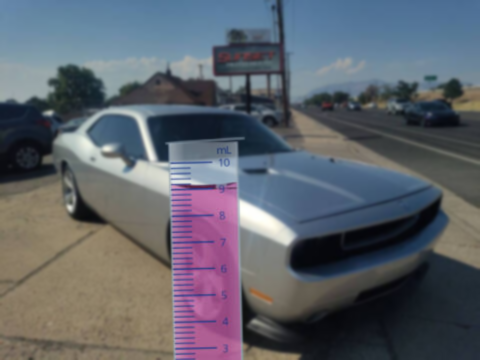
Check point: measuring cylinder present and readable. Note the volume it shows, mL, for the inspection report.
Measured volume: 9 mL
